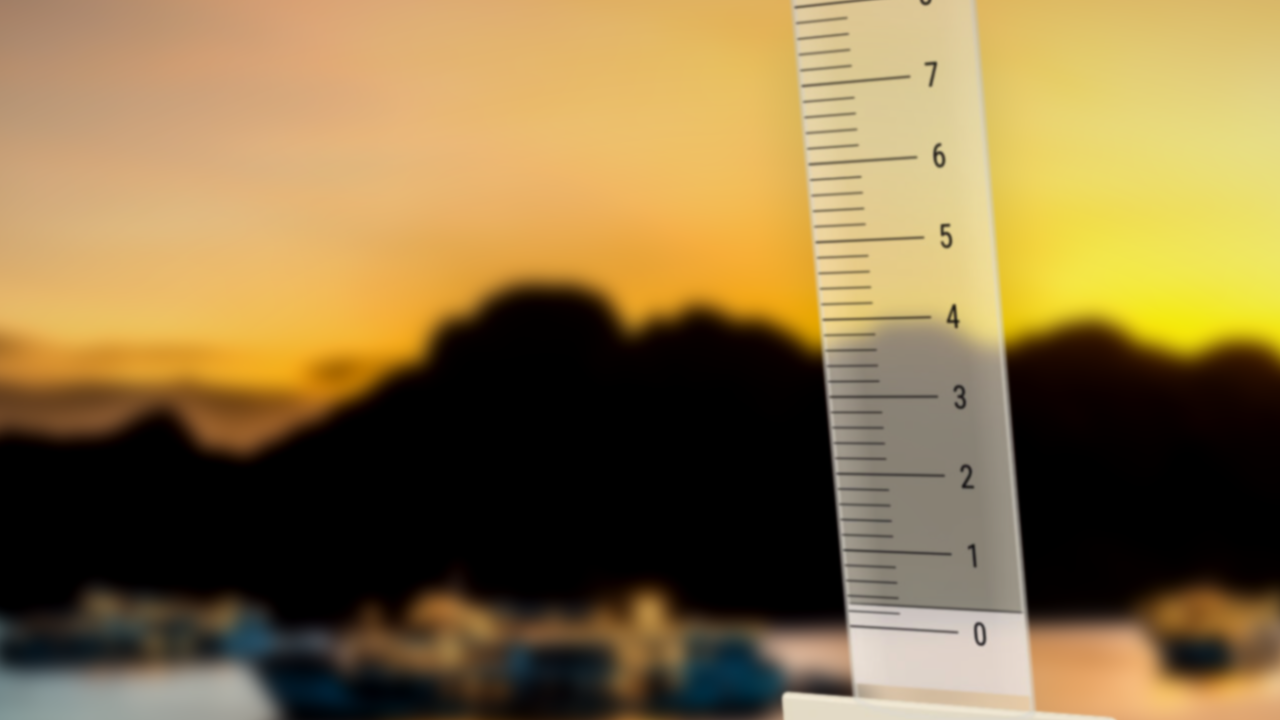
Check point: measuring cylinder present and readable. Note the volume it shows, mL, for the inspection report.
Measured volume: 0.3 mL
